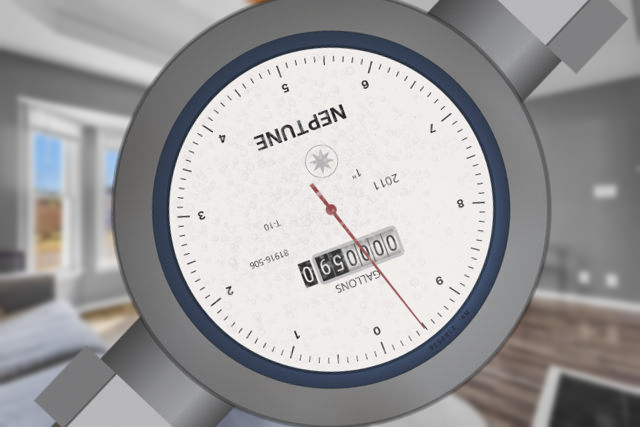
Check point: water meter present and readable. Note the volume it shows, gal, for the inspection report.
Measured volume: 589.5 gal
